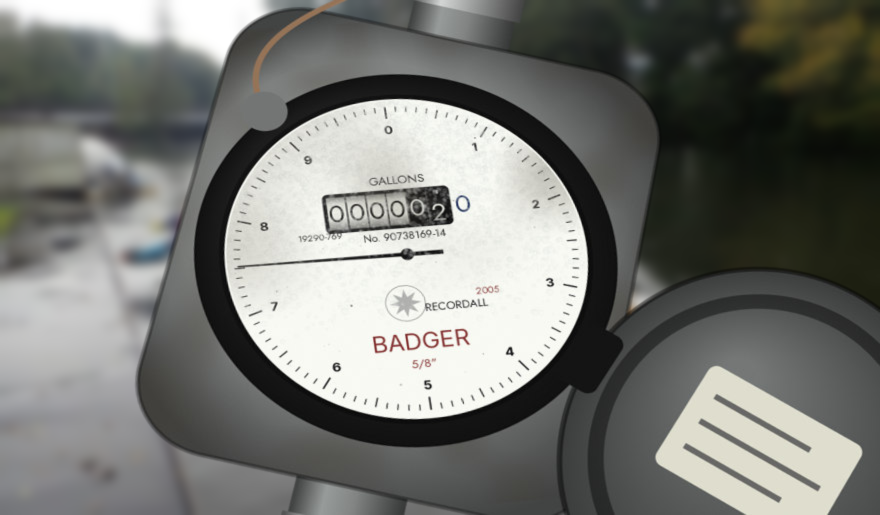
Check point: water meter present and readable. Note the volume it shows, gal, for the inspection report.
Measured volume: 17.5 gal
